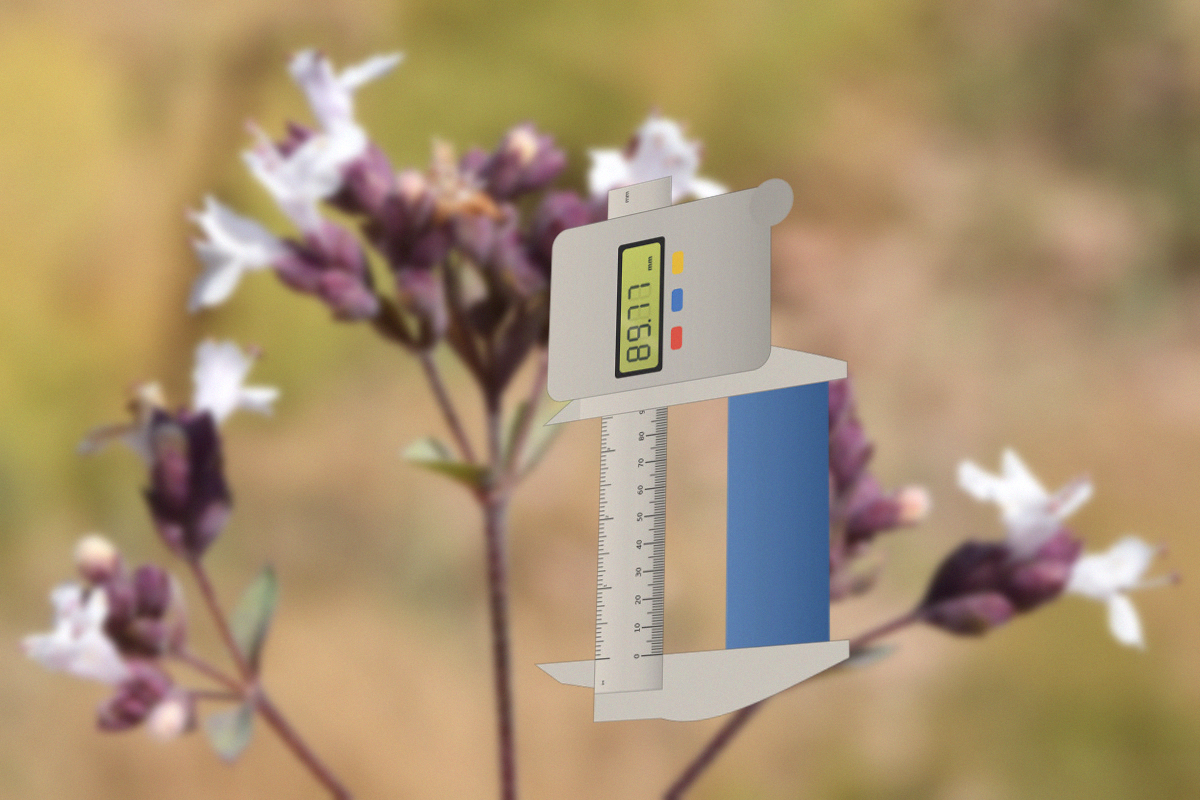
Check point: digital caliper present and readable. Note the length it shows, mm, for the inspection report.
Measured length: 89.77 mm
